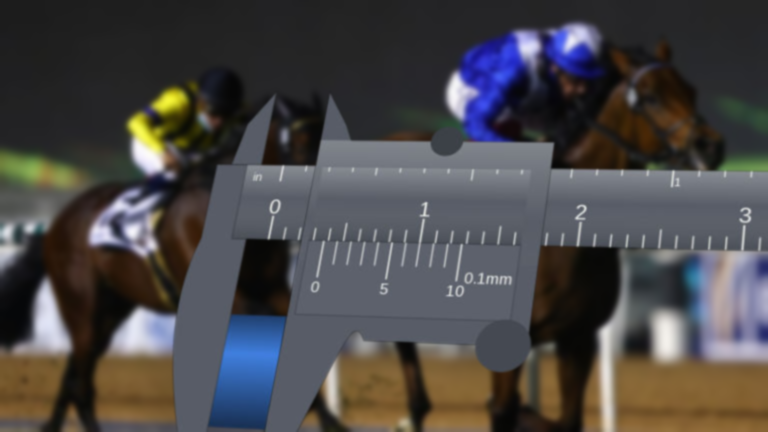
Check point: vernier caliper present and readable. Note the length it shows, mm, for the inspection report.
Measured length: 3.7 mm
